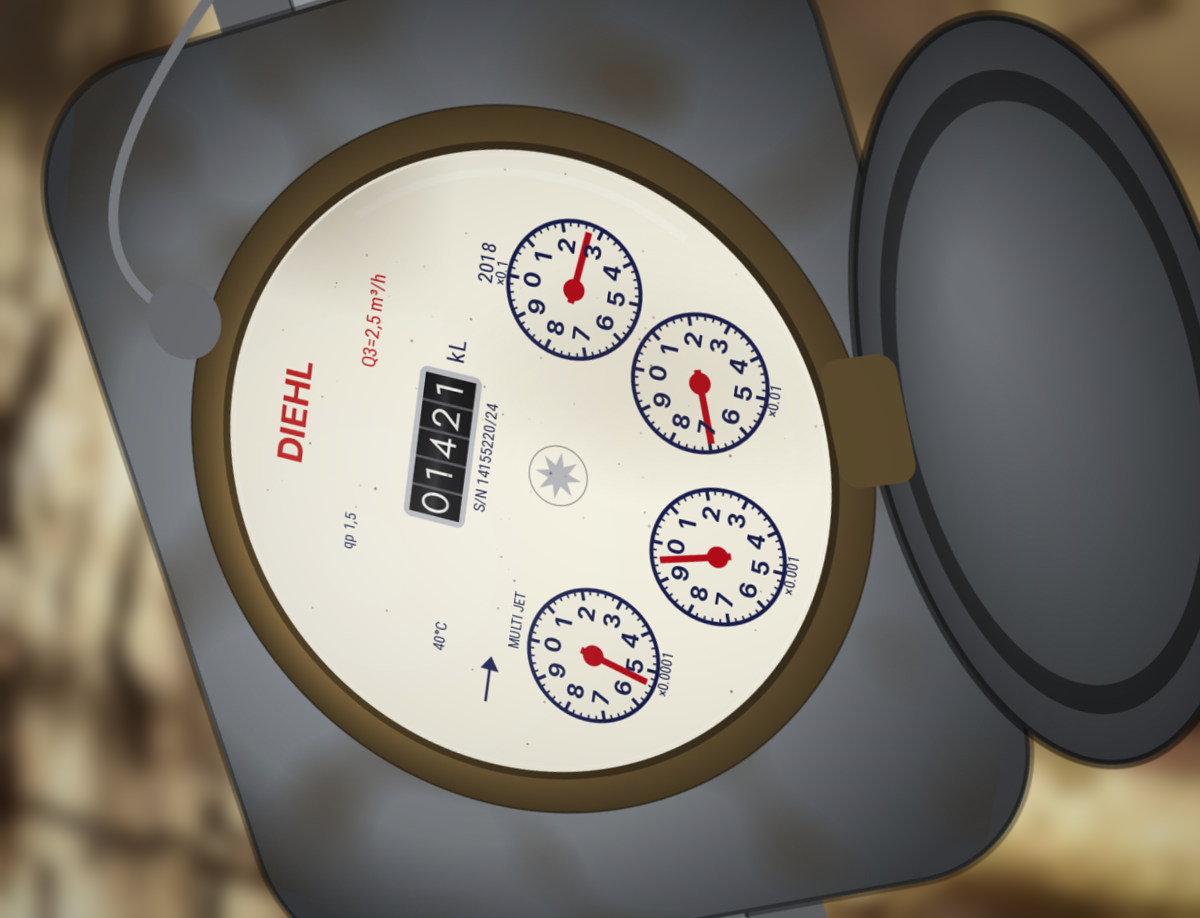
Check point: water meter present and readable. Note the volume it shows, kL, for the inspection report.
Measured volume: 1421.2695 kL
